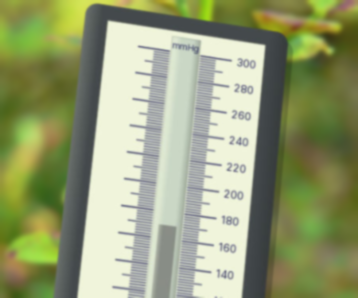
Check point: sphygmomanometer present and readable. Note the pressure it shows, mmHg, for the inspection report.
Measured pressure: 170 mmHg
